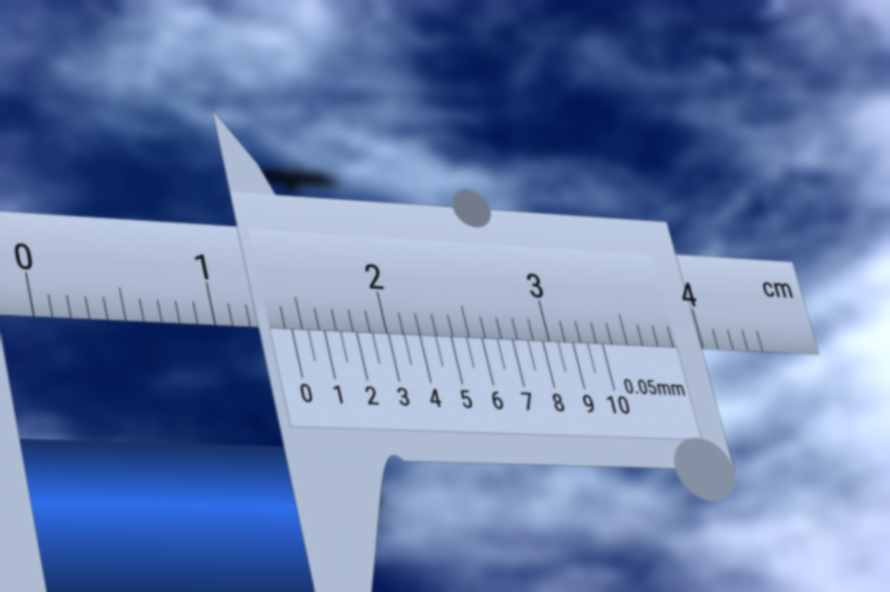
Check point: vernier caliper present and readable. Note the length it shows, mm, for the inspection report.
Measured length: 14.4 mm
